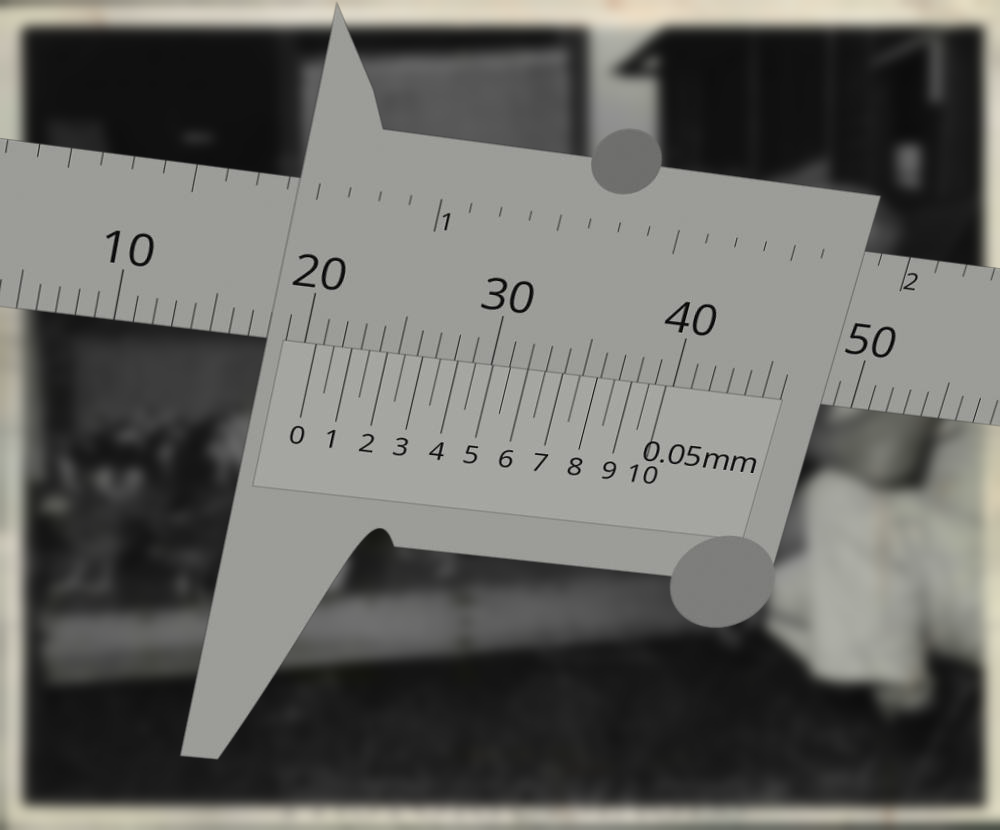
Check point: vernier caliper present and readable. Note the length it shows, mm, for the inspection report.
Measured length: 20.6 mm
